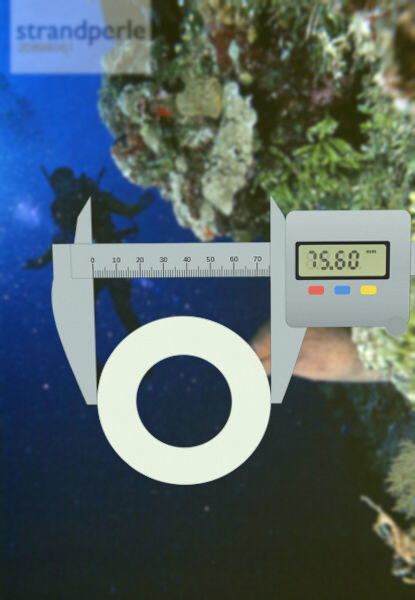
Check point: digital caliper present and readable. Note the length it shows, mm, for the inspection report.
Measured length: 75.60 mm
